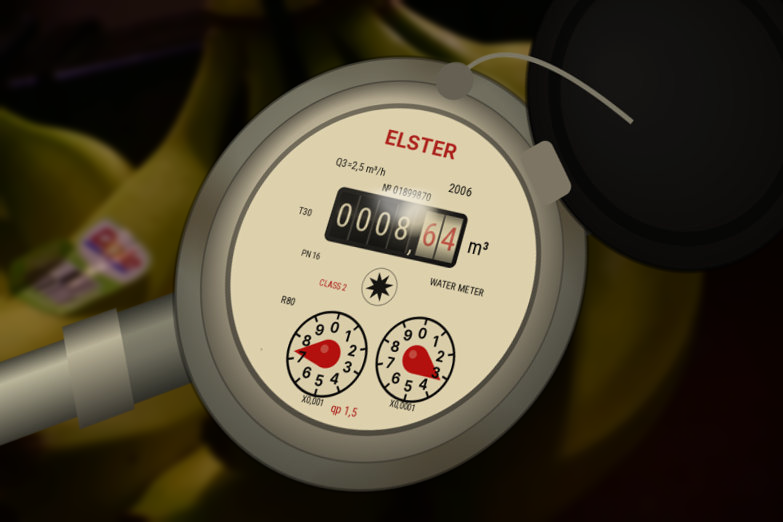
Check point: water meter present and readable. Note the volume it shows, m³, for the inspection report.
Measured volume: 8.6473 m³
